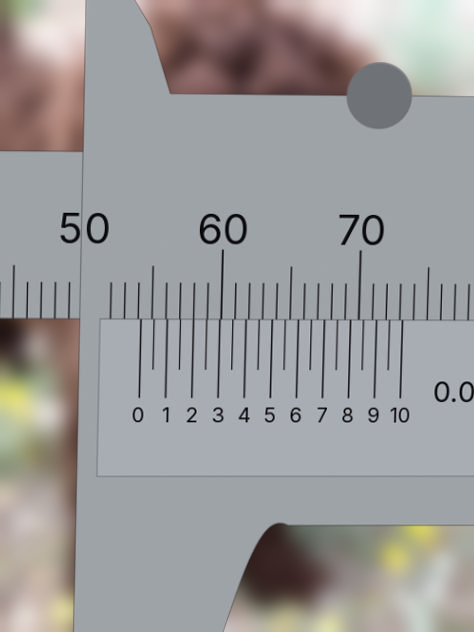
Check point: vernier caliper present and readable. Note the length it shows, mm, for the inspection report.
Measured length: 54.2 mm
